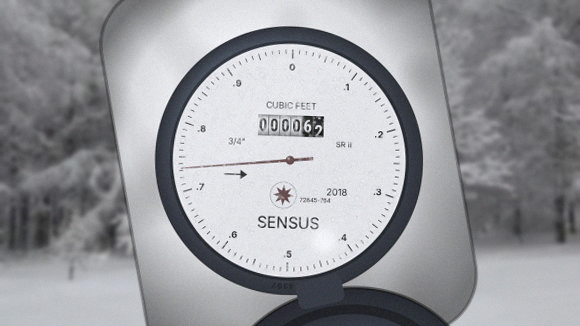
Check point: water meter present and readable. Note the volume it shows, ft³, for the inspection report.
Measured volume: 61.73 ft³
